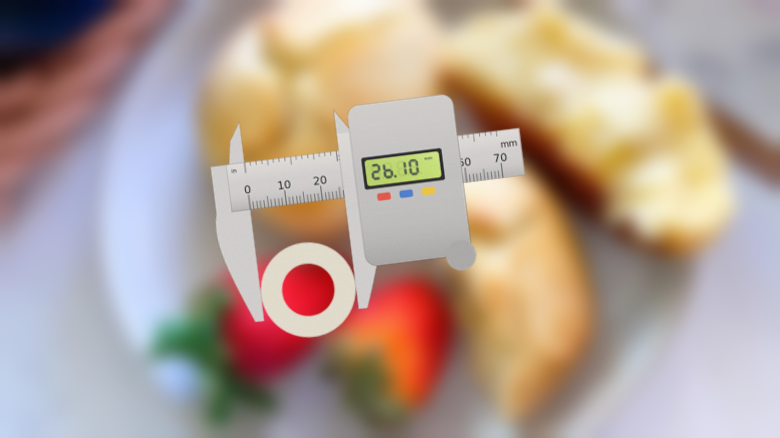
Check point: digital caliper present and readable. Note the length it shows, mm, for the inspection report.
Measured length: 26.10 mm
